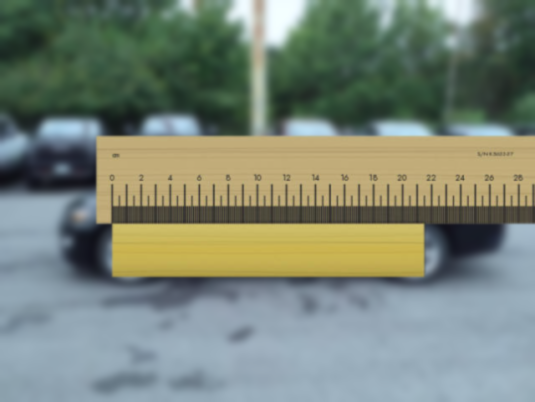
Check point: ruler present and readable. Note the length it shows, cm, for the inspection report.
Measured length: 21.5 cm
